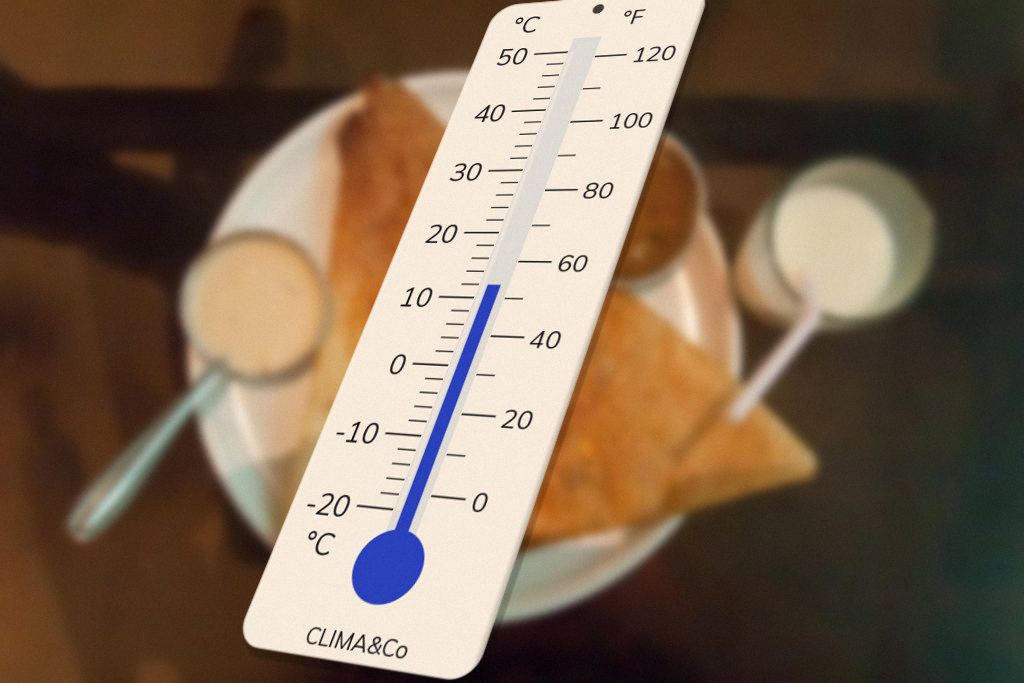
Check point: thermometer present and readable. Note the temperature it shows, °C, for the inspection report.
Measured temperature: 12 °C
